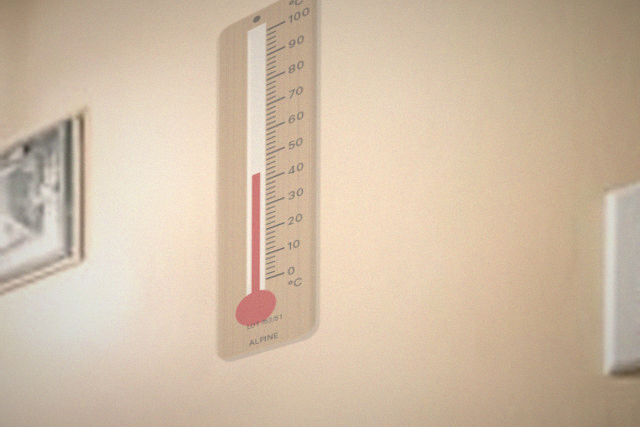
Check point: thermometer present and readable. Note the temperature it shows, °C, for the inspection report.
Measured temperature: 44 °C
